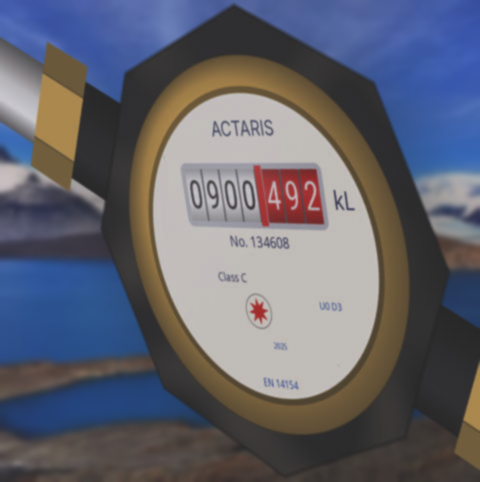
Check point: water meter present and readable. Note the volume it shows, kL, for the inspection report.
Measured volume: 900.492 kL
